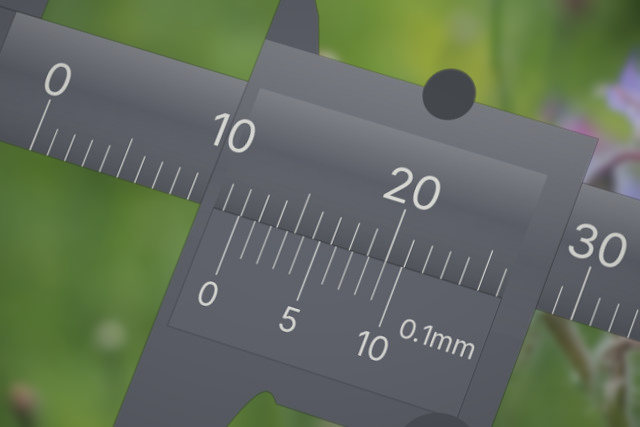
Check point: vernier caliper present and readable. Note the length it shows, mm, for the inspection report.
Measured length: 11.9 mm
